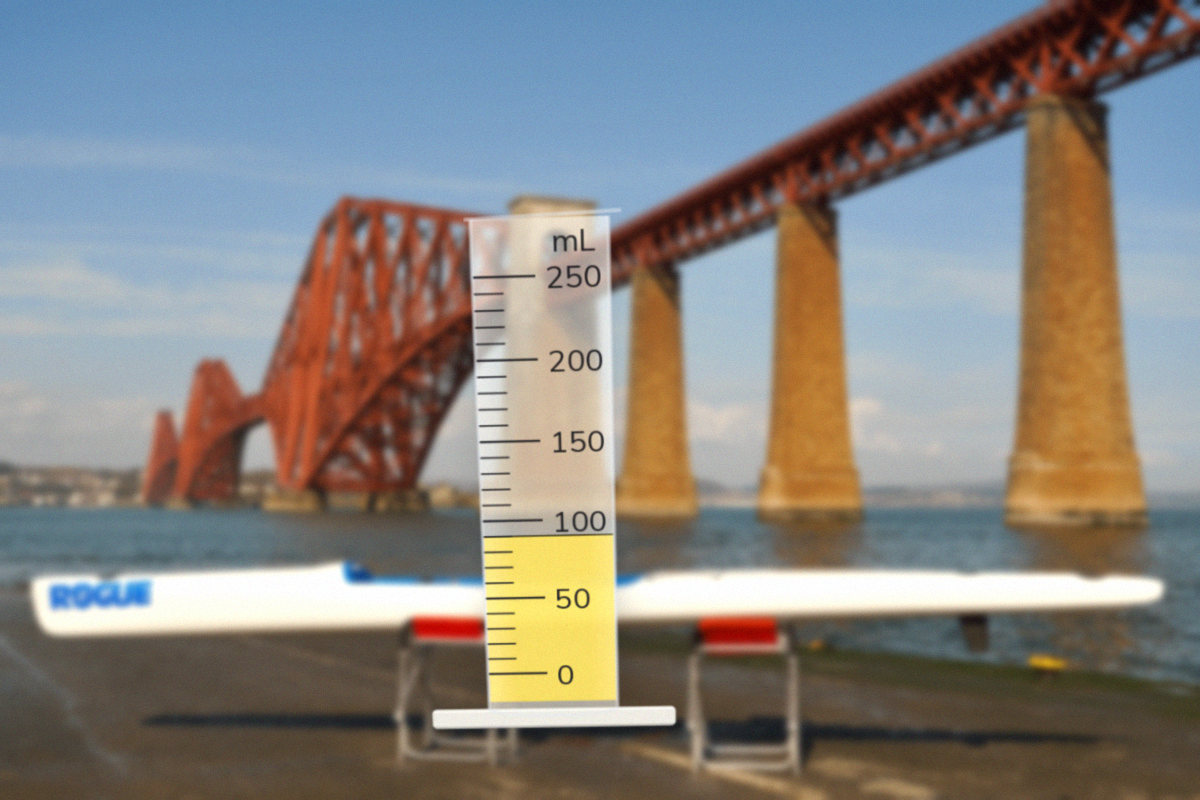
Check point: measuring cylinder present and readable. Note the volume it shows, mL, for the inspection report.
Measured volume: 90 mL
